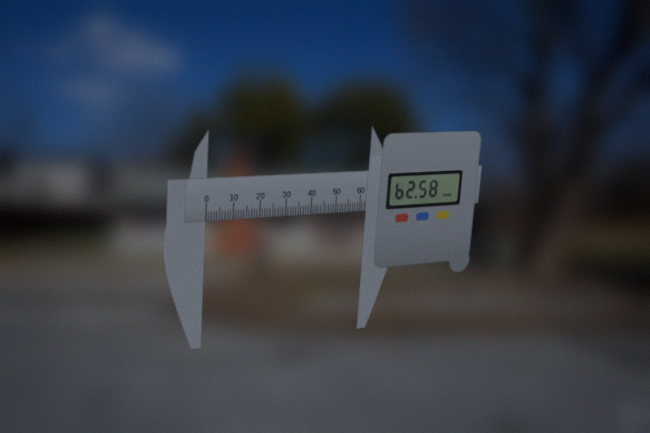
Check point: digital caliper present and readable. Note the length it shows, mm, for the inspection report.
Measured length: 62.58 mm
